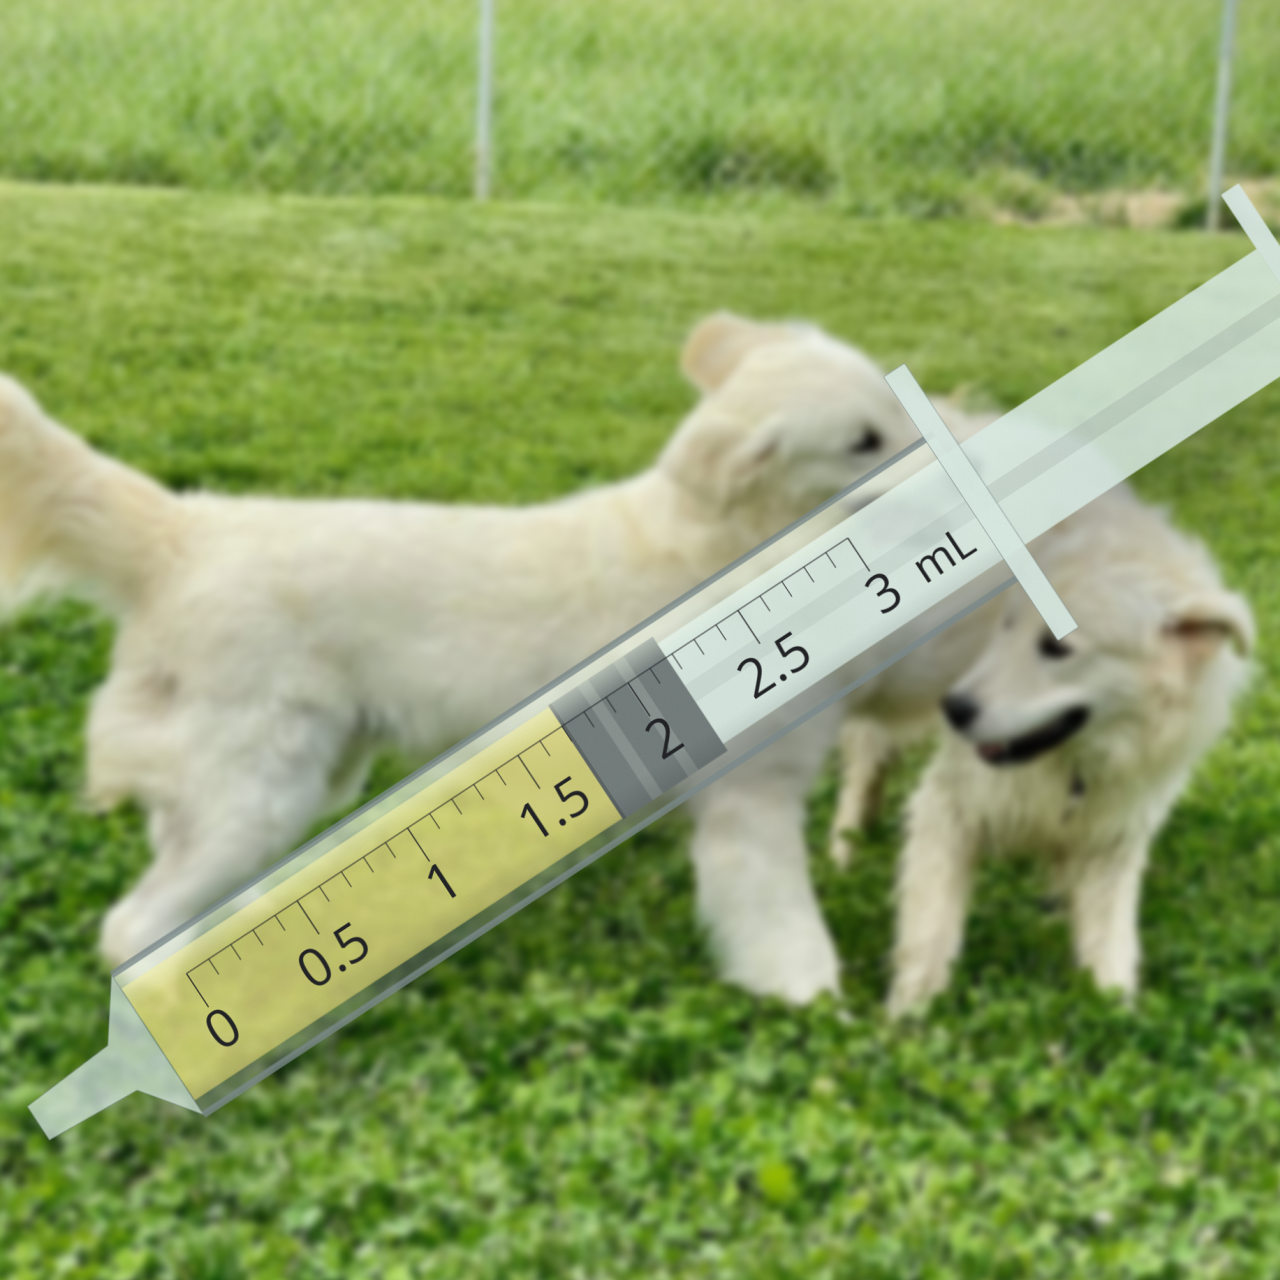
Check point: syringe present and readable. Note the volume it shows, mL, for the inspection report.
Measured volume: 1.7 mL
